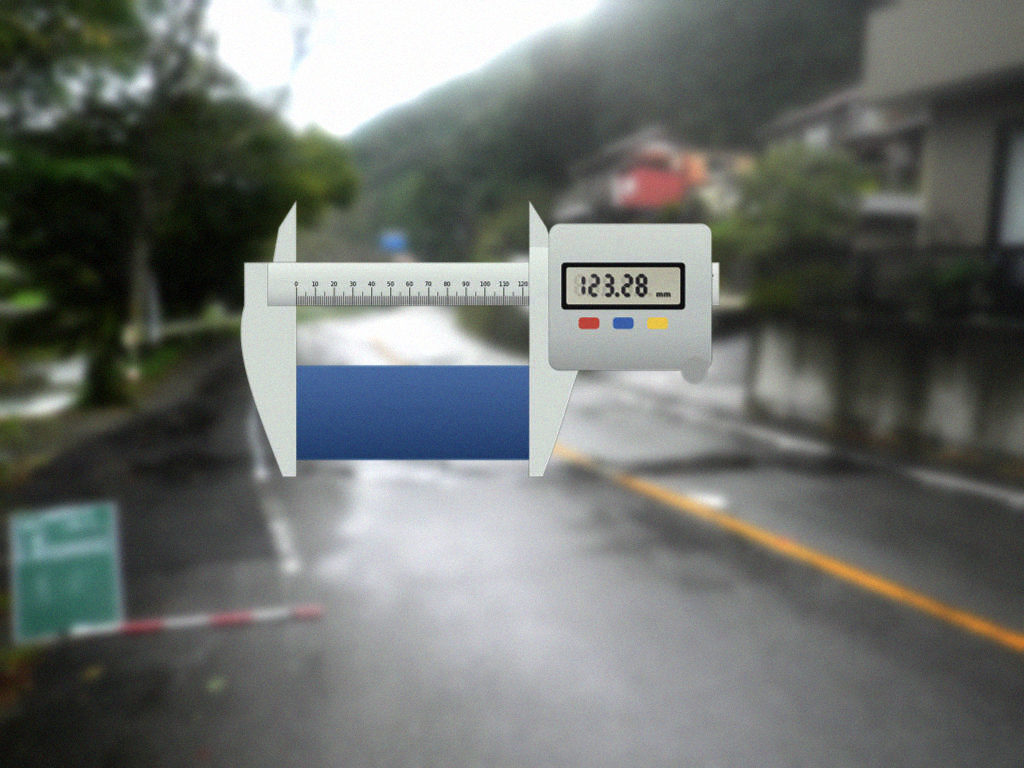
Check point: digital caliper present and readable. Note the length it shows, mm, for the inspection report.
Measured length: 123.28 mm
